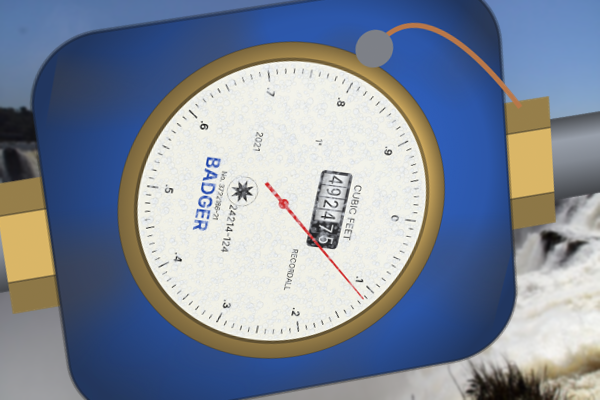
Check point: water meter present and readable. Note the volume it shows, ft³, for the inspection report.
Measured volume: 492475.11 ft³
